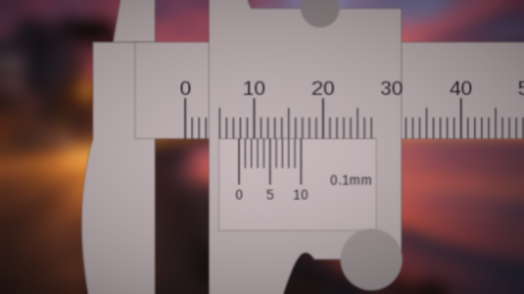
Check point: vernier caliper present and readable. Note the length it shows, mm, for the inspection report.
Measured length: 7.8 mm
